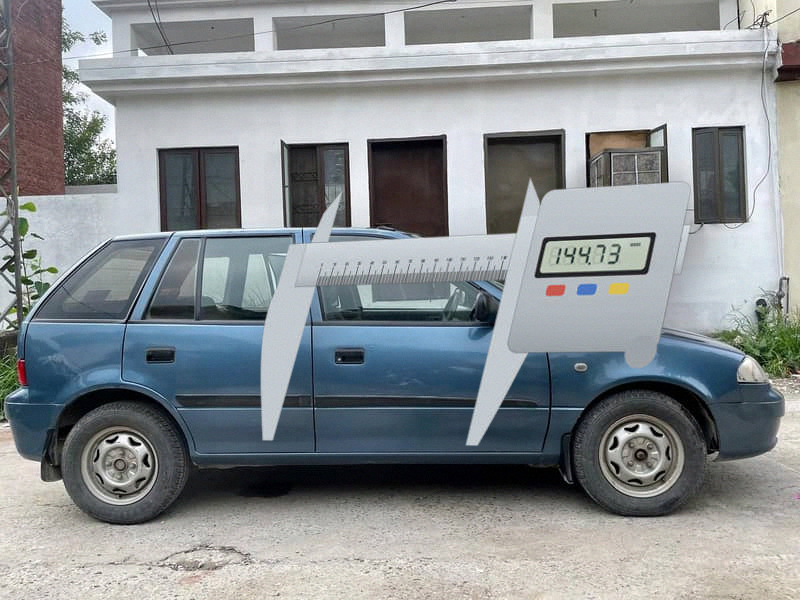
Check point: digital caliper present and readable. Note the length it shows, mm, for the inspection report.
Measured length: 144.73 mm
